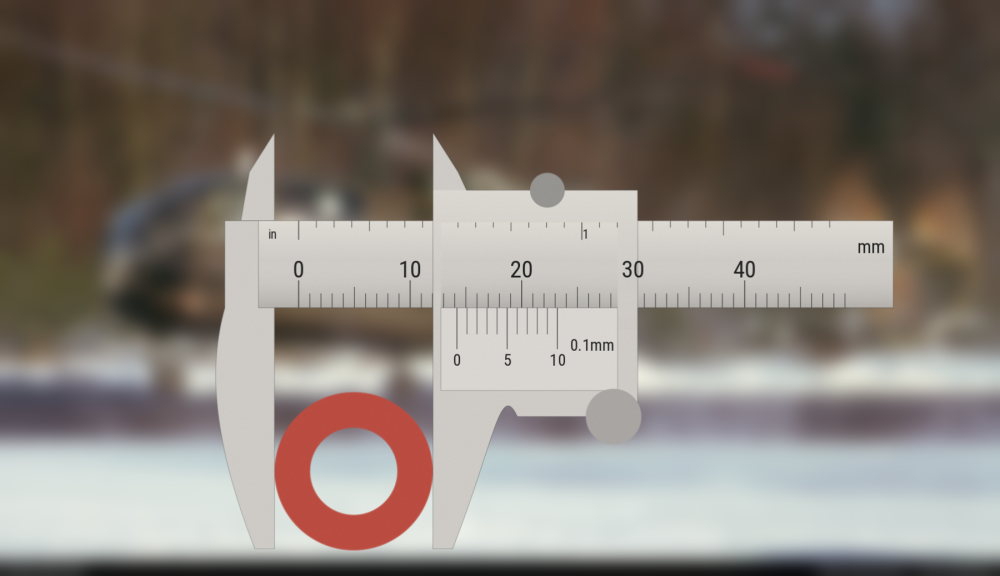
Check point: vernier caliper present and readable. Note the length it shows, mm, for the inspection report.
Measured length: 14.2 mm
